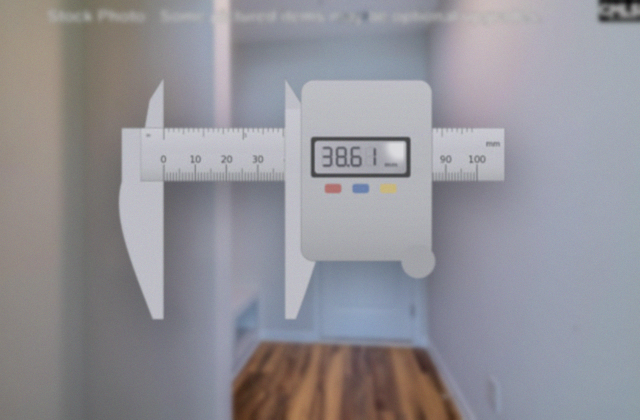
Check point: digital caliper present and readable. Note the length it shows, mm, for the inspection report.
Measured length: 38.61 mm
